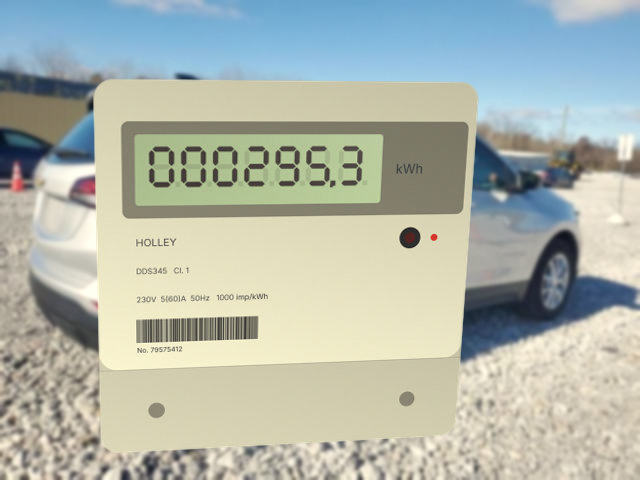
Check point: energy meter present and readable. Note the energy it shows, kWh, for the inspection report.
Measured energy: 295.3 kWh
